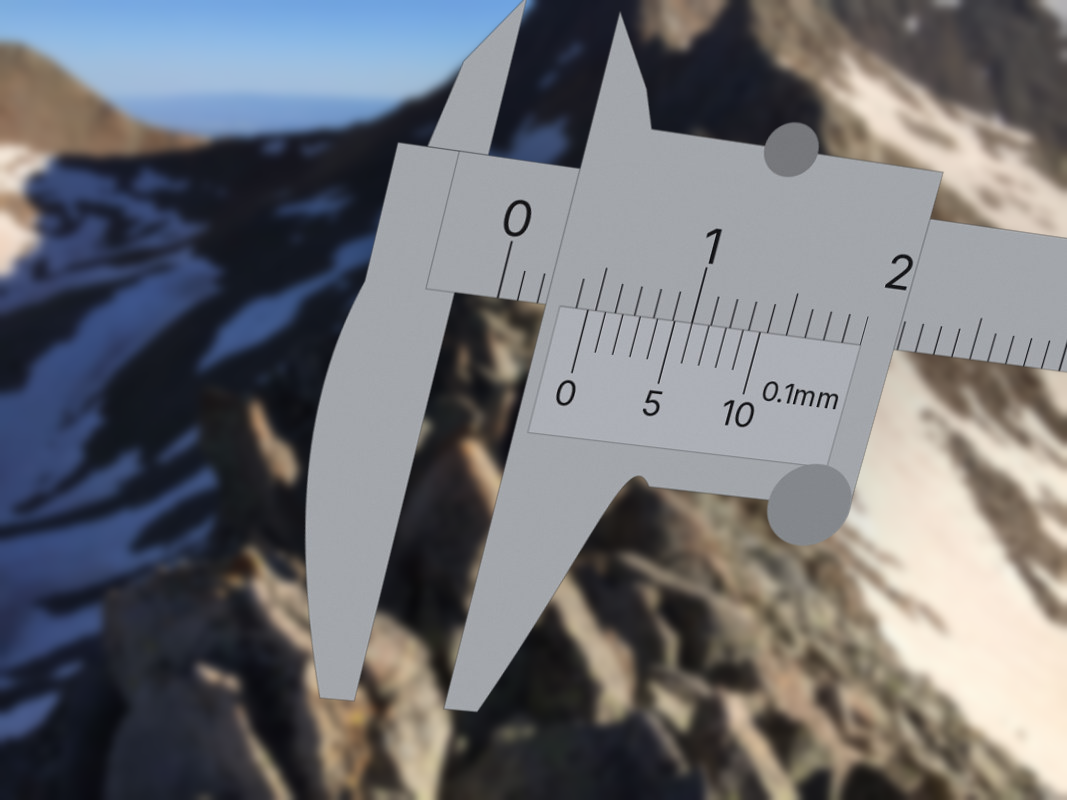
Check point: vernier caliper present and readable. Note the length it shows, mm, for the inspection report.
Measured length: 4.6 mm
